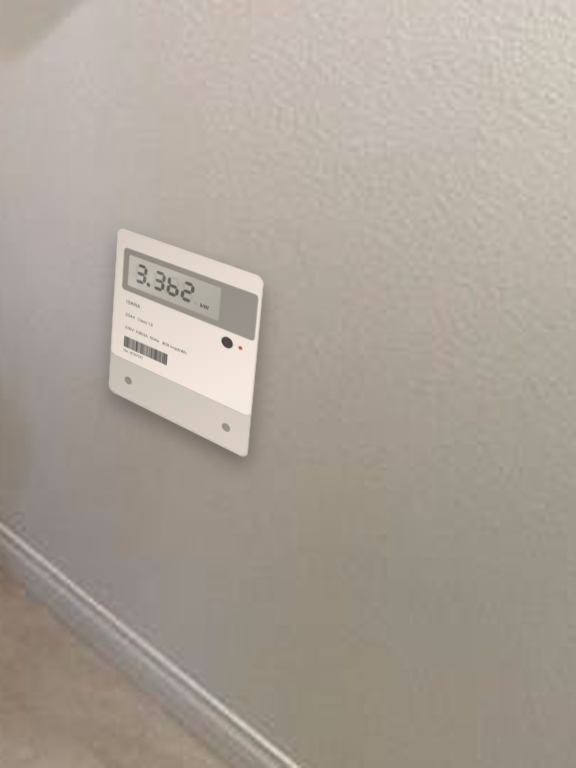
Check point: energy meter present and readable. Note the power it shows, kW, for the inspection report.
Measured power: 3.362 kW
